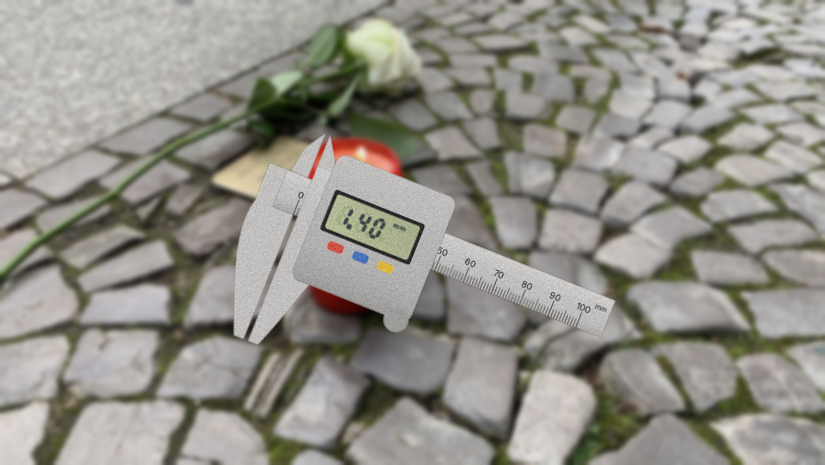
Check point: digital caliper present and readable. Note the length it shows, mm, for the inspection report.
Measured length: 1.40 mm
